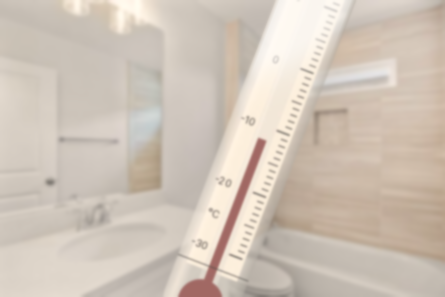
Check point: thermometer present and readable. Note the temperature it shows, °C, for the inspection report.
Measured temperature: -12 °C
